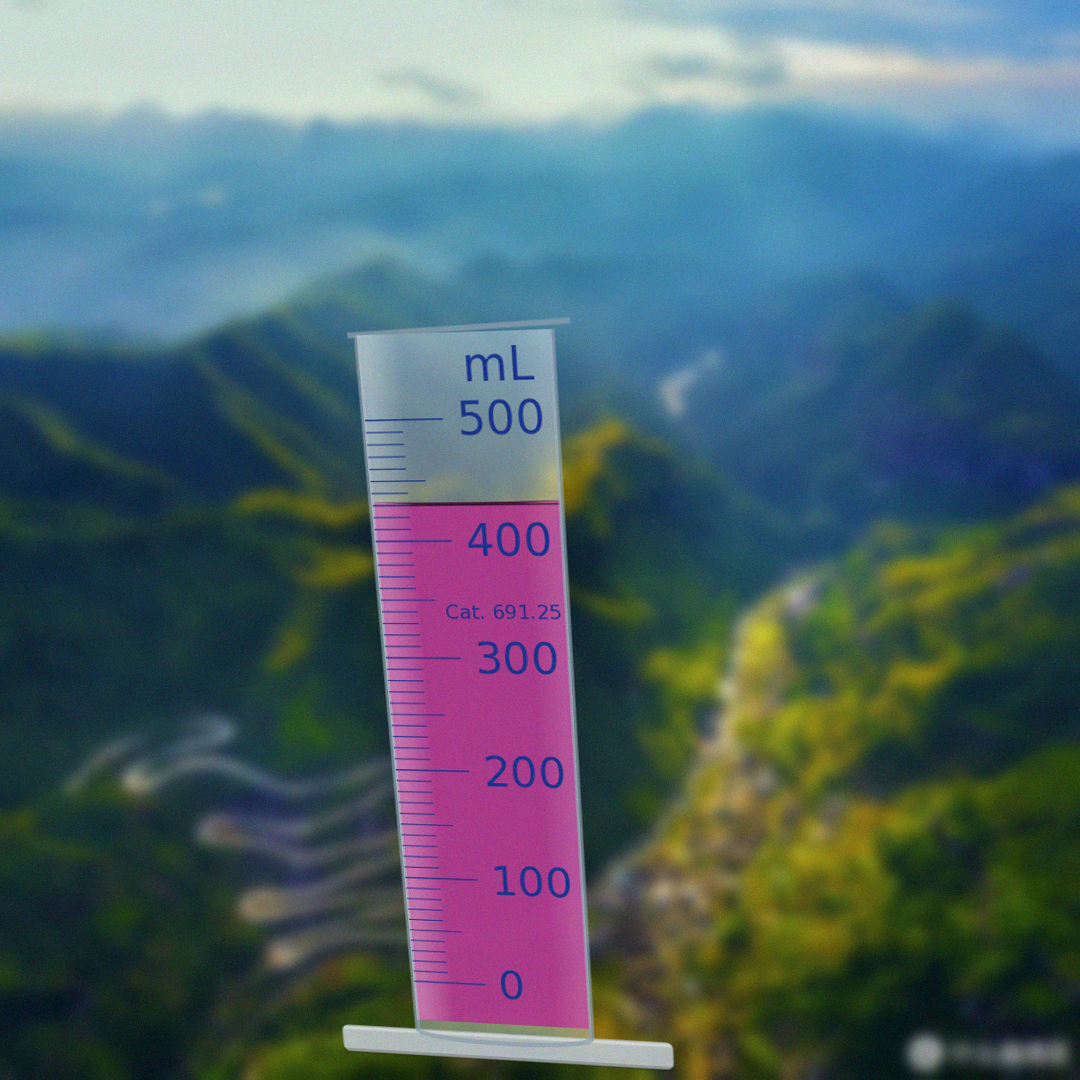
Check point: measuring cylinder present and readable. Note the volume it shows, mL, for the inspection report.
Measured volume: 430 mL
